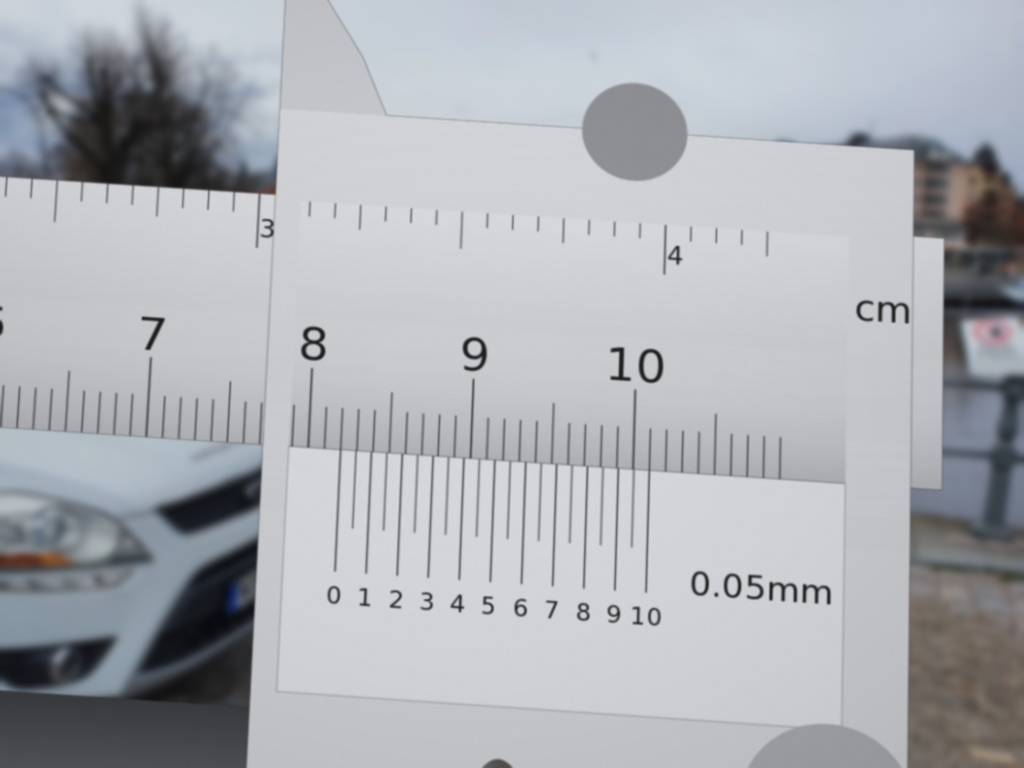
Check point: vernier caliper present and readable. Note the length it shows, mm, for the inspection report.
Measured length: 82.0 mm
